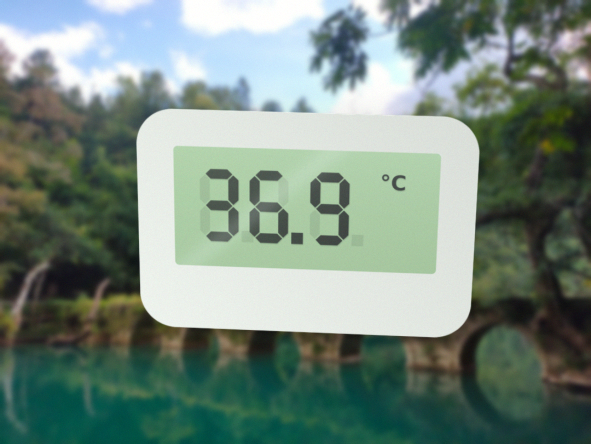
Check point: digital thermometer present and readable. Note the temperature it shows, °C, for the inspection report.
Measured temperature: 36.9 °C
